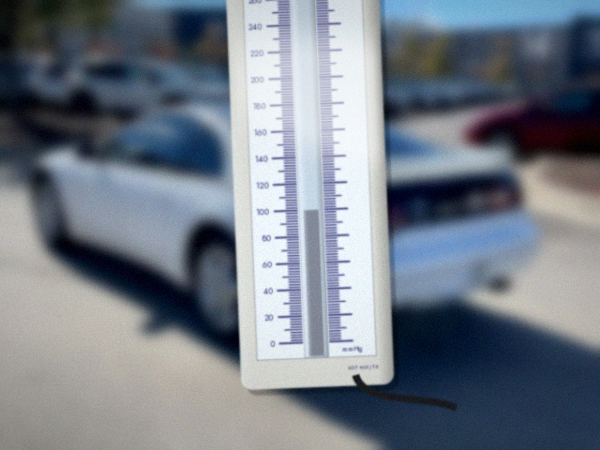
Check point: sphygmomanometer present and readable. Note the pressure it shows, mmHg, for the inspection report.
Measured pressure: 100 mmHg
